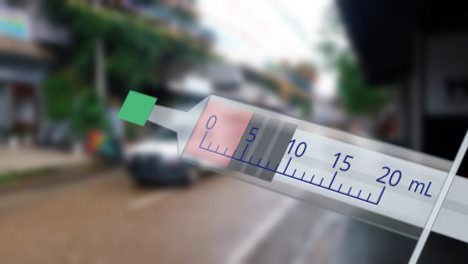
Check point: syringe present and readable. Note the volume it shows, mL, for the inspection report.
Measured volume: 4 mL
